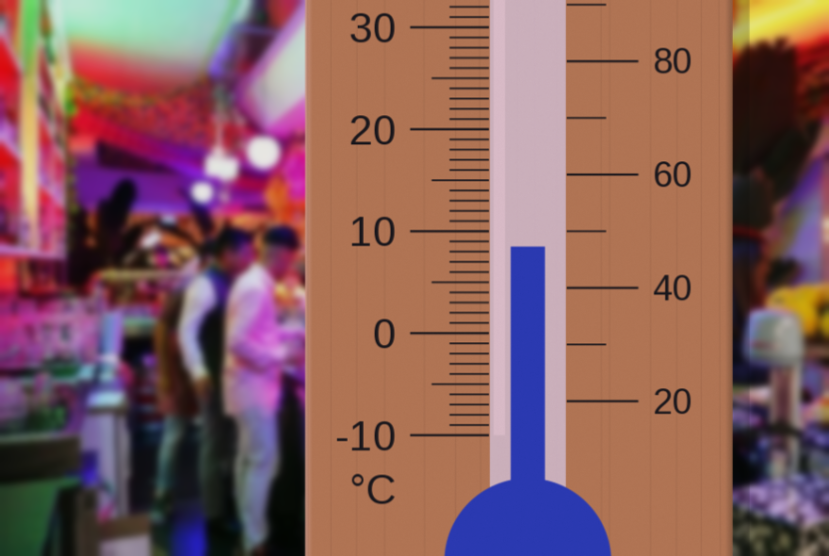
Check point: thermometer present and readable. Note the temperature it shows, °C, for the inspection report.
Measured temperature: 8.5 °C
